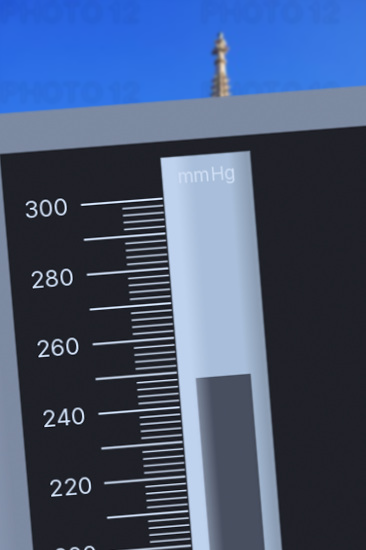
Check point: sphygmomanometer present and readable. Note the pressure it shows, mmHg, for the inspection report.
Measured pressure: 248 mmHg
